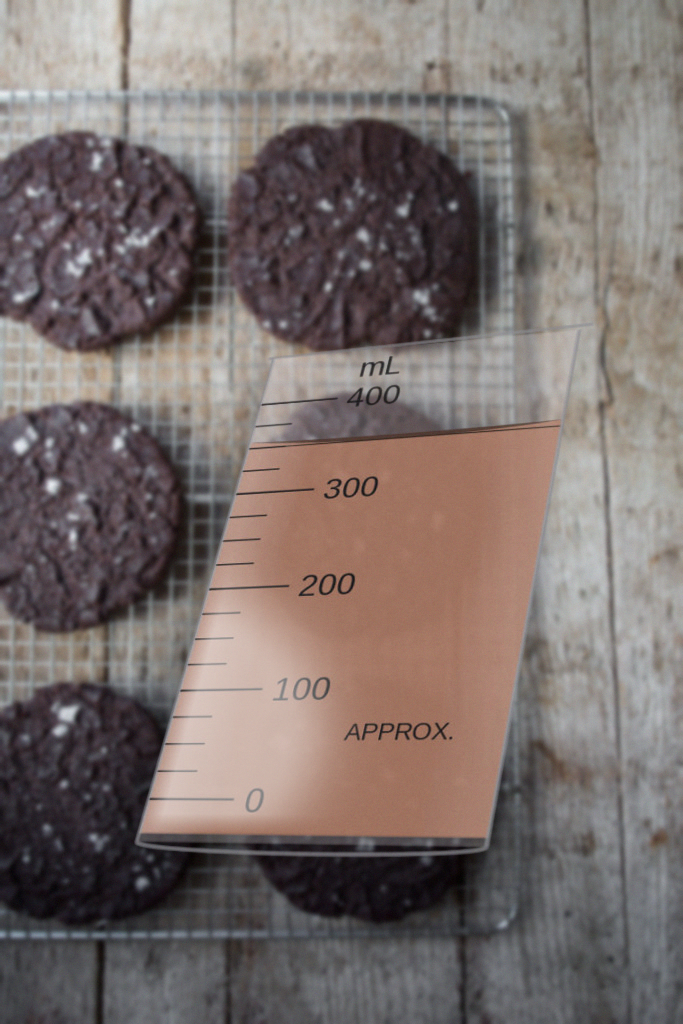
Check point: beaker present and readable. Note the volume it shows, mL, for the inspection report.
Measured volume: 350 mL
